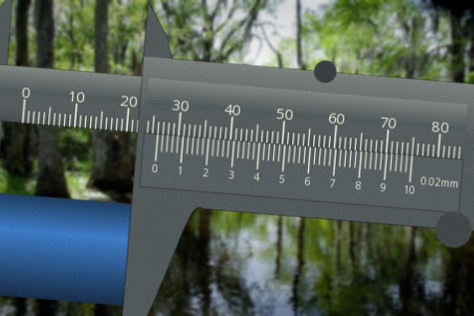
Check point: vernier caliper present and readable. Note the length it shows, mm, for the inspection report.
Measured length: 26.0 mm
